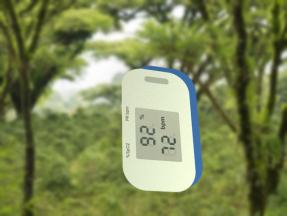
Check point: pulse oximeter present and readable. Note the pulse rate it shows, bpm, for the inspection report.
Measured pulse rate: 72 bpm
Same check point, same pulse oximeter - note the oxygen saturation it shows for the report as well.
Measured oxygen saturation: 92 %
